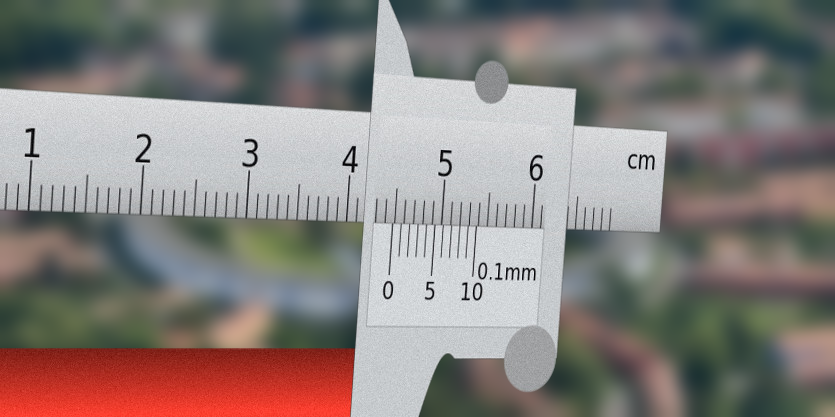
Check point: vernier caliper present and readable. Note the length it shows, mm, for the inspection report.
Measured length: 44.8 mm
